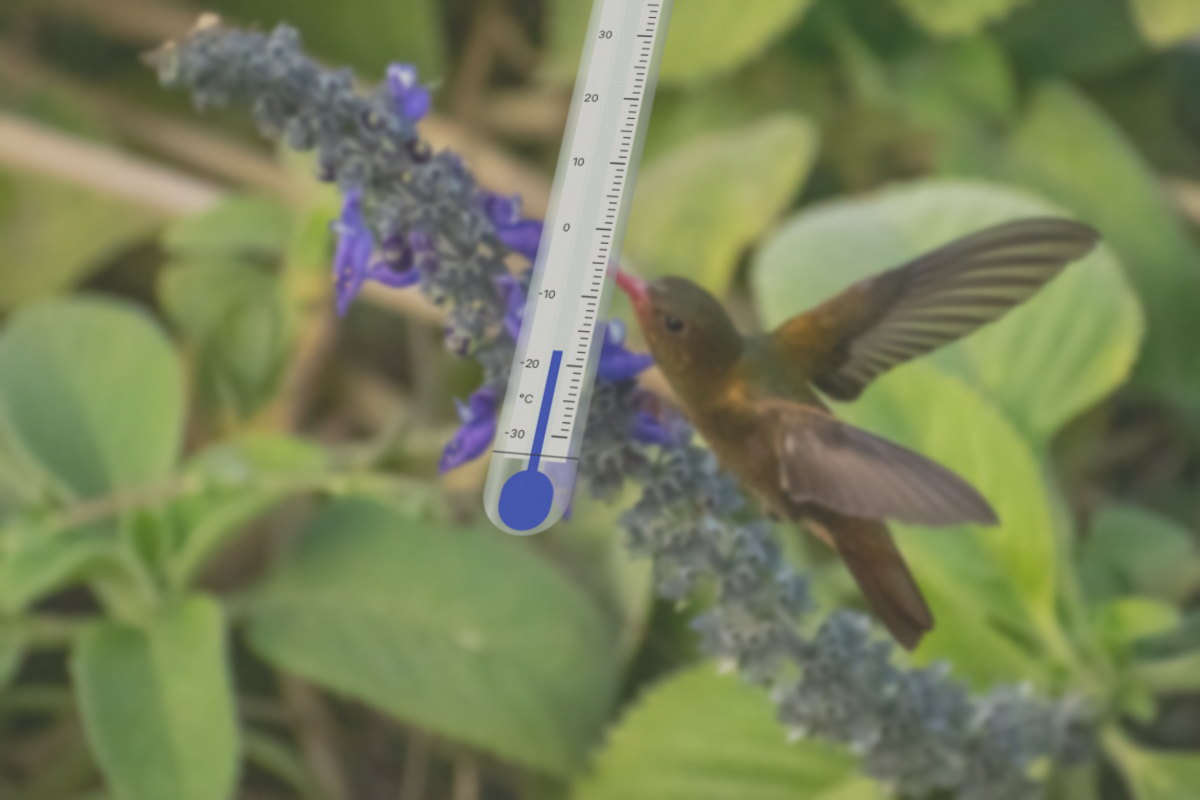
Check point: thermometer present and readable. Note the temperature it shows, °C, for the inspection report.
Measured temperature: -18 °C
